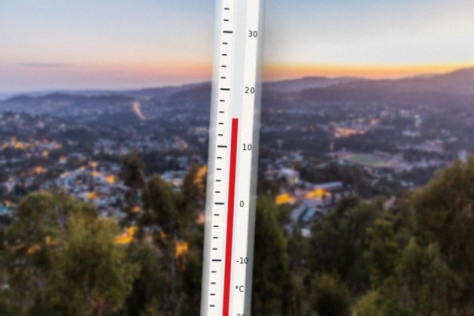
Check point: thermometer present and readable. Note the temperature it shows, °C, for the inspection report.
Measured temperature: 15 °C
